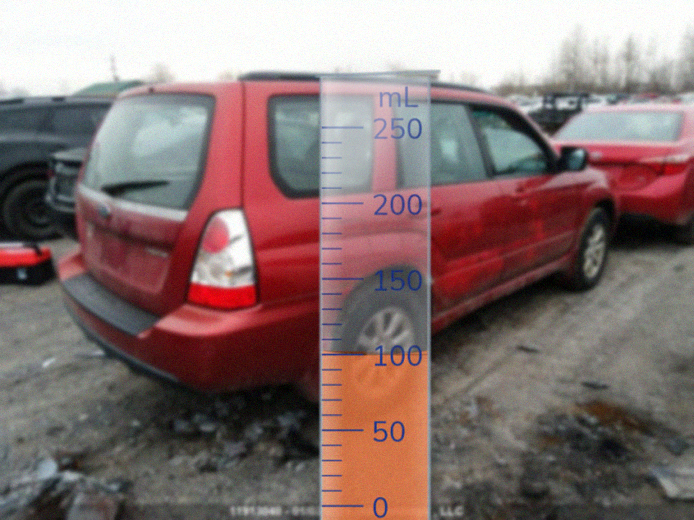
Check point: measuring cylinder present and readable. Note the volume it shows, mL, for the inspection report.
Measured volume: 100 mL
